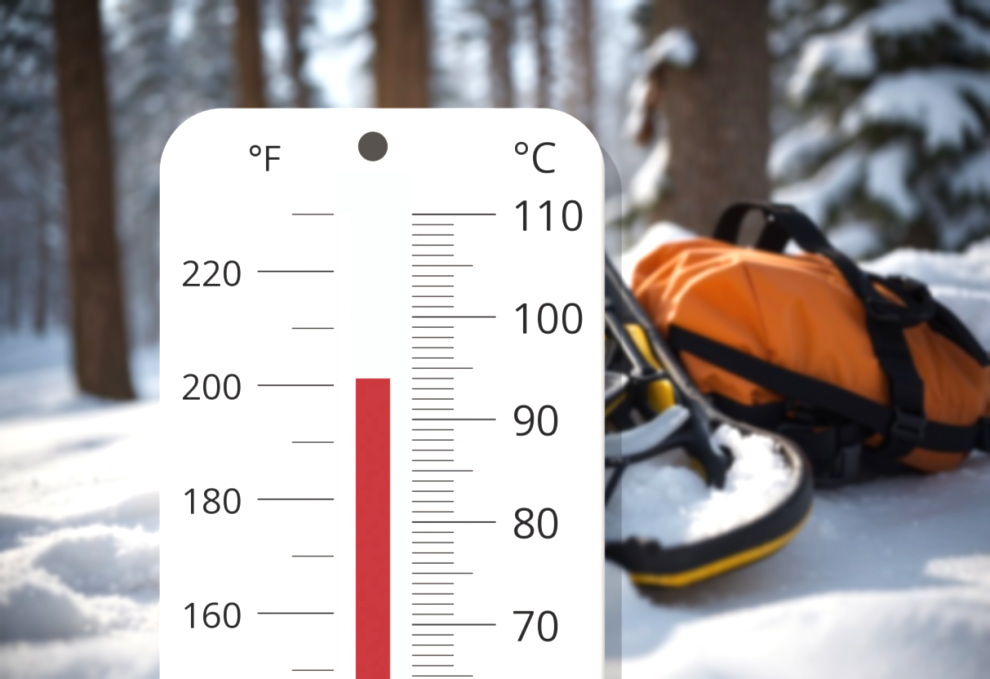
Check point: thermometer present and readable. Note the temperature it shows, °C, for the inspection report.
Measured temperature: 94 °C
